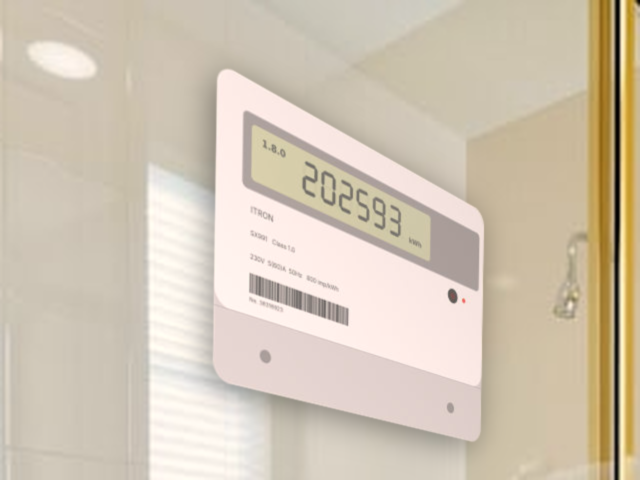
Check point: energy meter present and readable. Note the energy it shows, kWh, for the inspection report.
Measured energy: 202593 kWh
